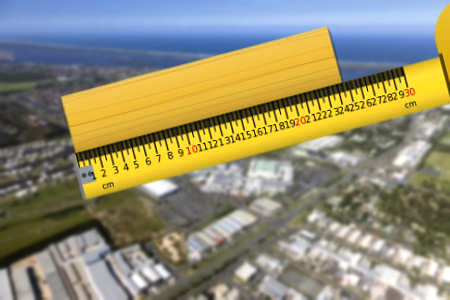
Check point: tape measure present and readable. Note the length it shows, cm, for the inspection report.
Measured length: 24.5 cm
